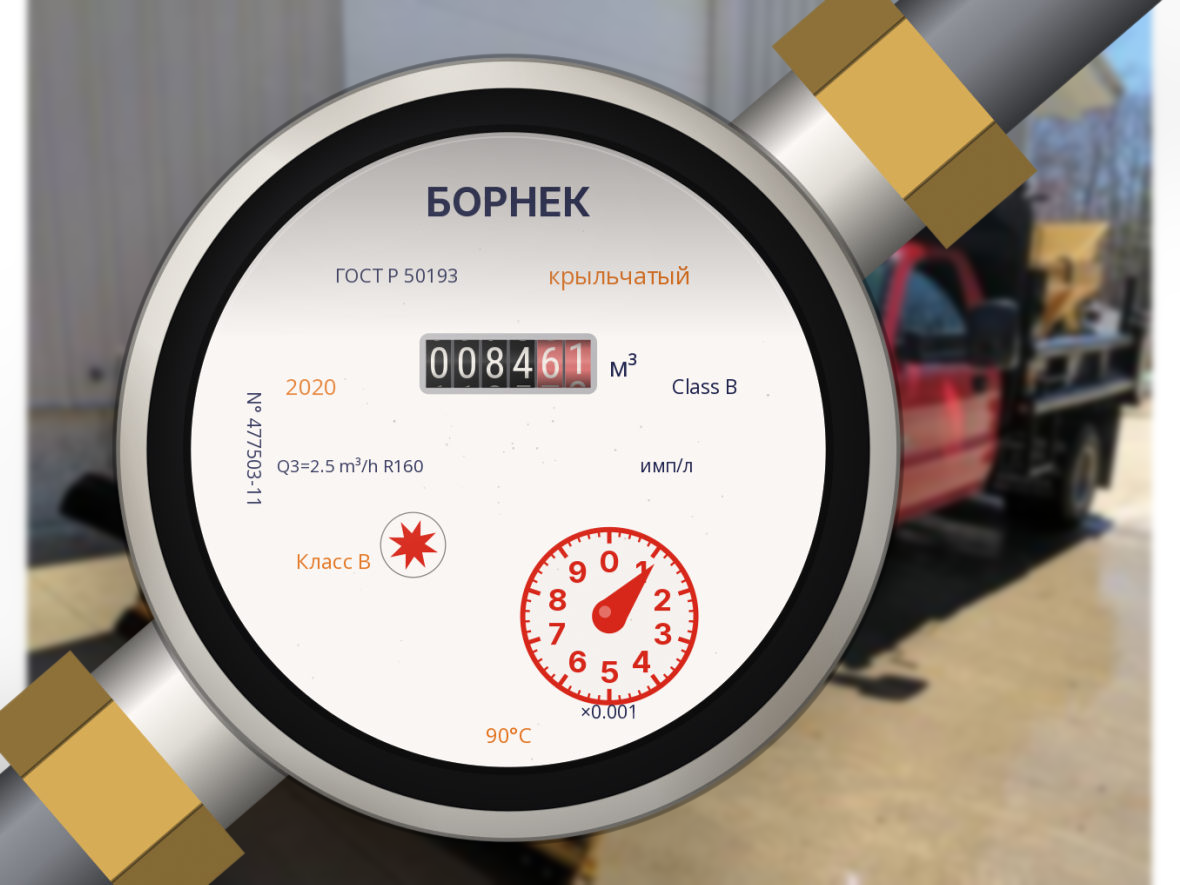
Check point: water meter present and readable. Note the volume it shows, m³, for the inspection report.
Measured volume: 84.611 m³
